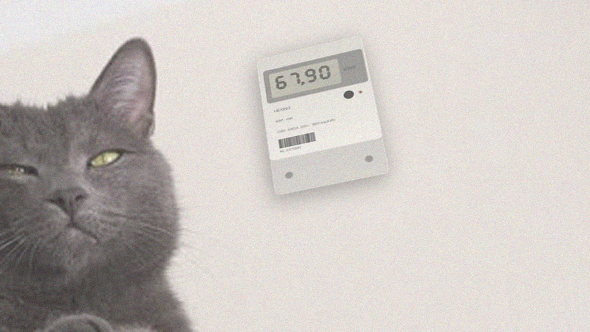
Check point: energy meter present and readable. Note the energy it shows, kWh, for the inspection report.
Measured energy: 67.90 kWh
